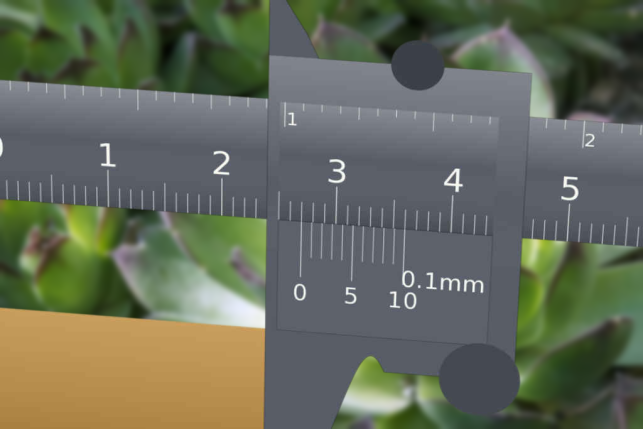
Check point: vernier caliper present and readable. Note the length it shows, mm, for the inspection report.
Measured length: 27.0 mm
